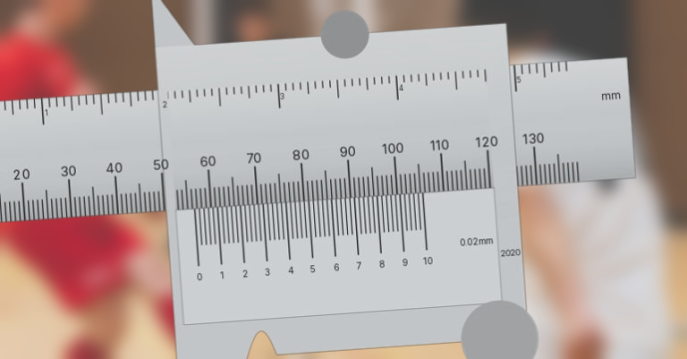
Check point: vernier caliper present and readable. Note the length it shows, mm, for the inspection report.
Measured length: 56.5 mm
